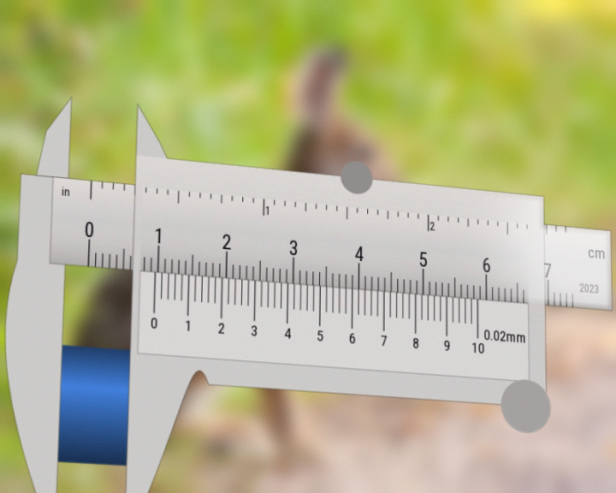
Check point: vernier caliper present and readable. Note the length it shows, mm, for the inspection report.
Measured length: 9.6 mm
